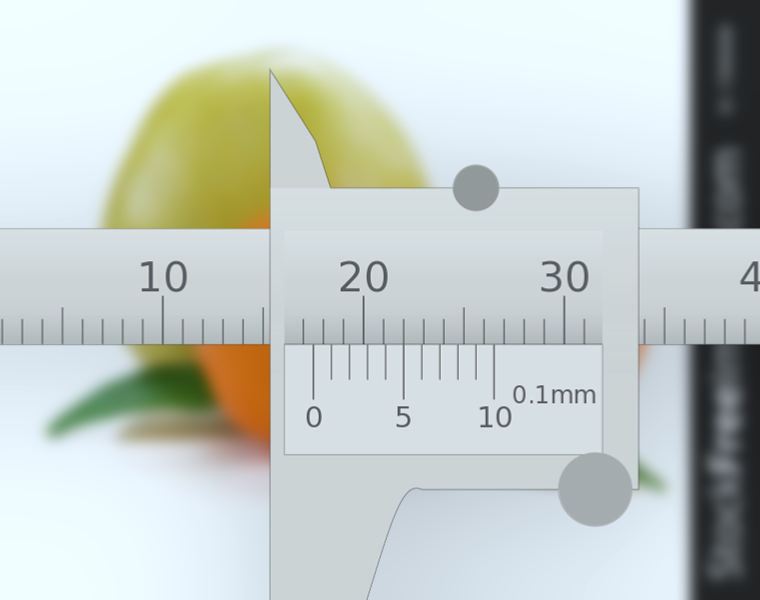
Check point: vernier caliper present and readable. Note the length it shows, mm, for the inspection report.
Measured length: 17.5 mm
